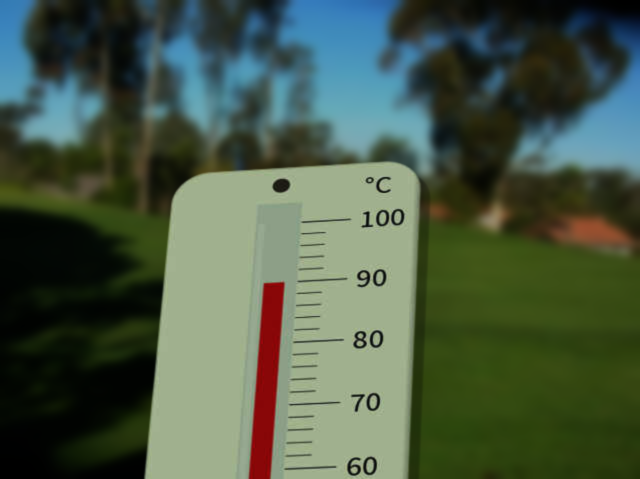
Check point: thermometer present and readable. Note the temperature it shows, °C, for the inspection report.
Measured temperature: 90 °C
